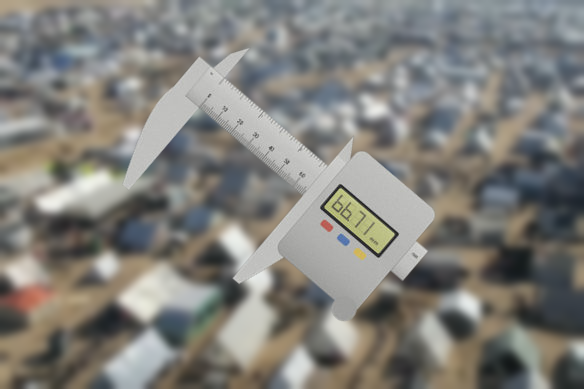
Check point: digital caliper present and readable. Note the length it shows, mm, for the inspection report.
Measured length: 66.71 mm
